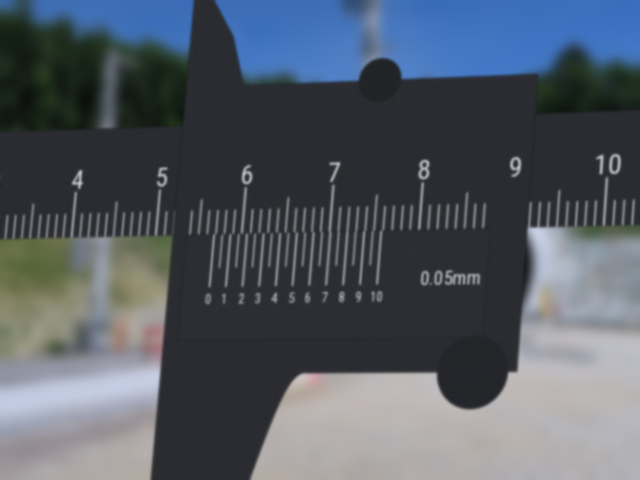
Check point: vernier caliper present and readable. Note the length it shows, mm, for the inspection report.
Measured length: 56.8 mm
